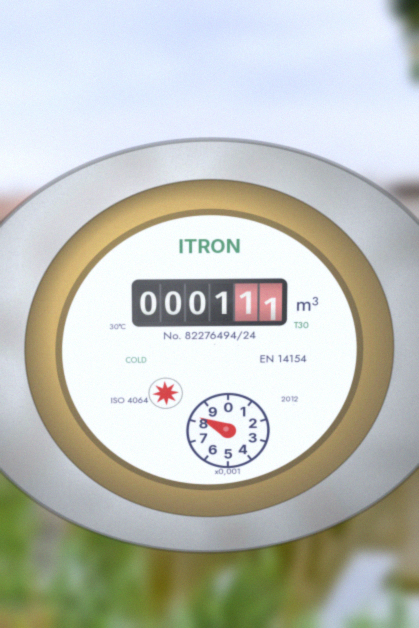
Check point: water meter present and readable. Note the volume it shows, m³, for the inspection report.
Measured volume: 1.108 m³
